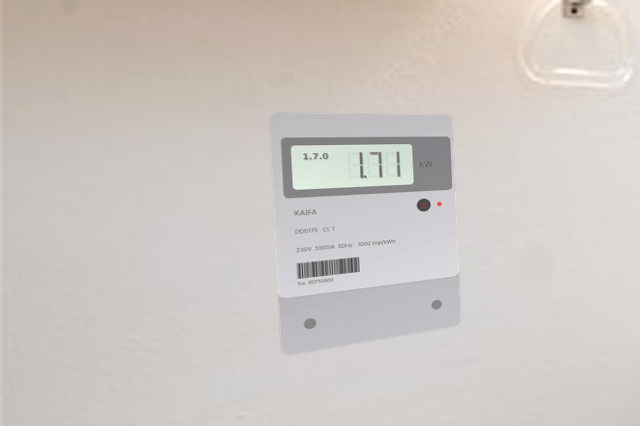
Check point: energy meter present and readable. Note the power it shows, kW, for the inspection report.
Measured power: 1.71 kW
